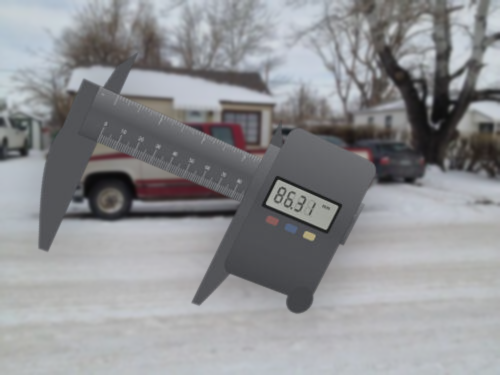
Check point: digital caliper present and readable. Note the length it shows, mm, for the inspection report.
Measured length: 86.31 mm
